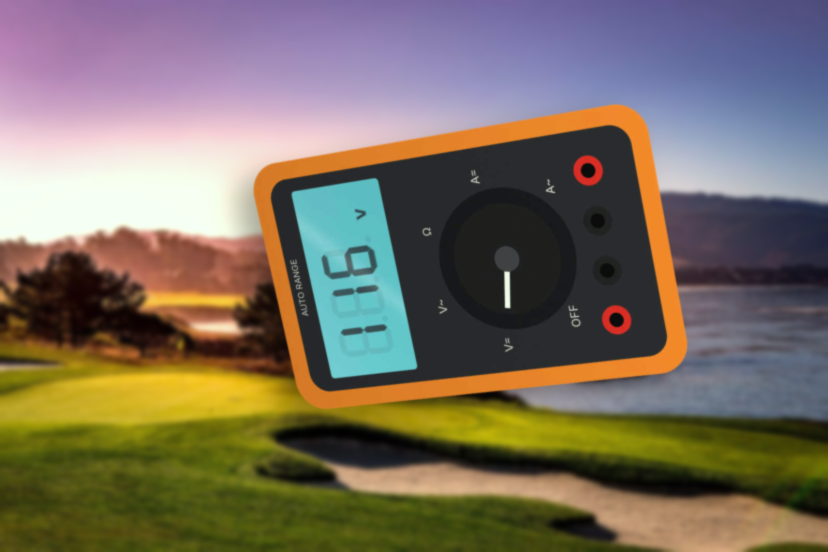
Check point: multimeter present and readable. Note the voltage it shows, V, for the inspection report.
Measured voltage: 116 V
